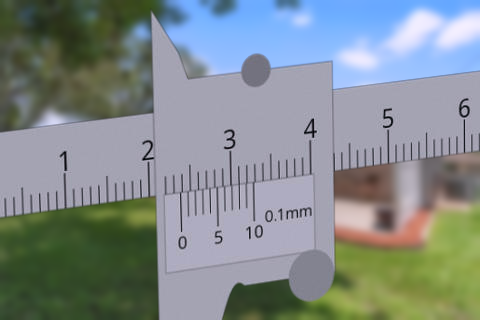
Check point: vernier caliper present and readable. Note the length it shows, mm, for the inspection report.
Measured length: 23.8 mm
